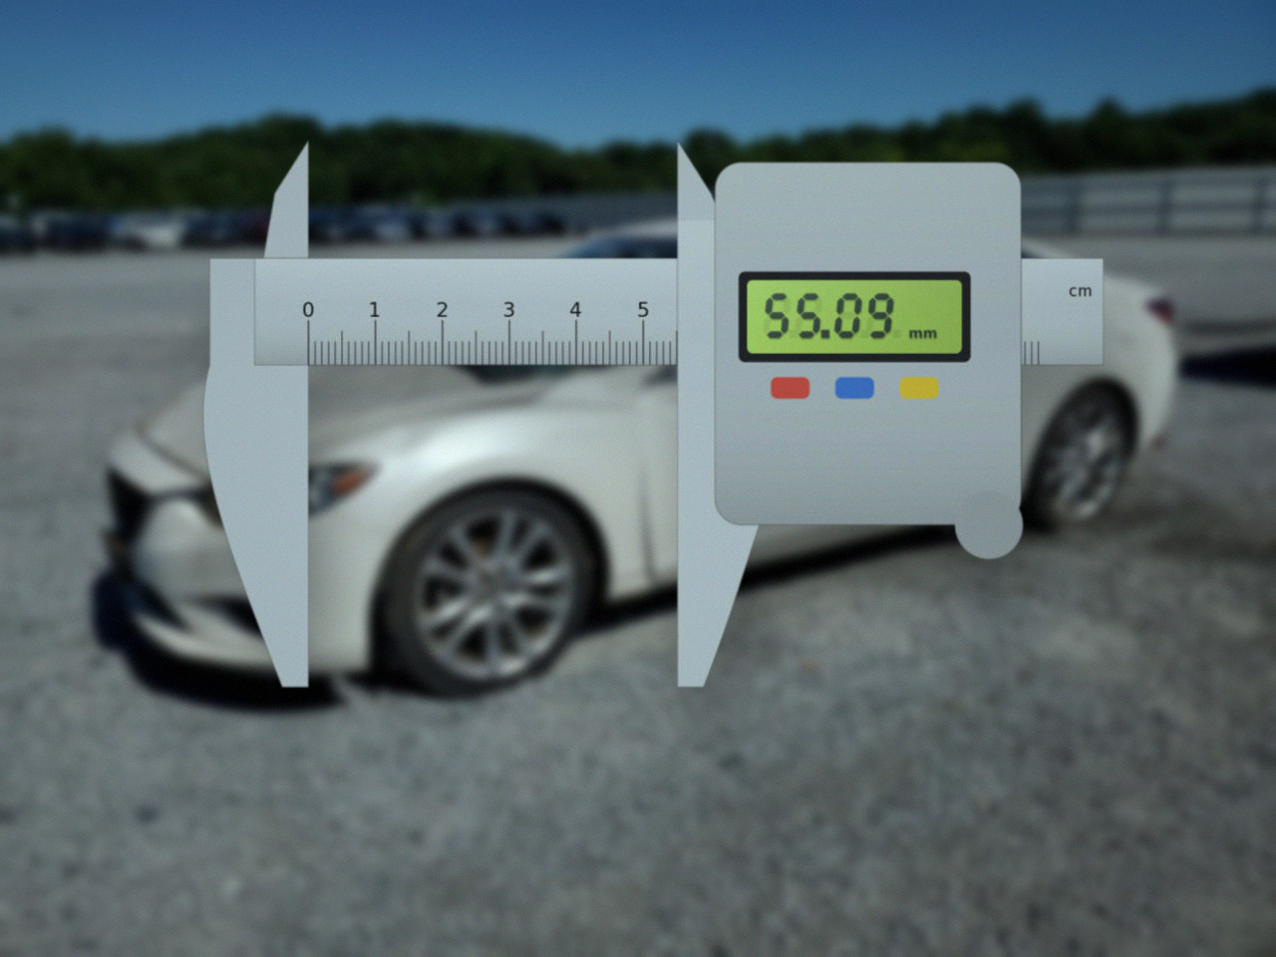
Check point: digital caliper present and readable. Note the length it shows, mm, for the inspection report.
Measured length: 55.09 mm
